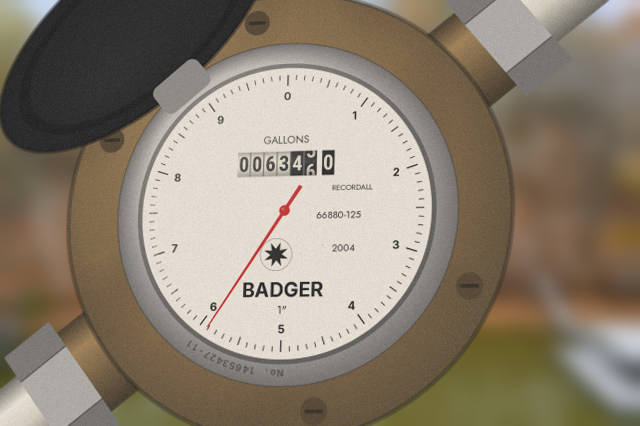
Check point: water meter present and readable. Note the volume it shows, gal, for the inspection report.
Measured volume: 63455.9 gal
